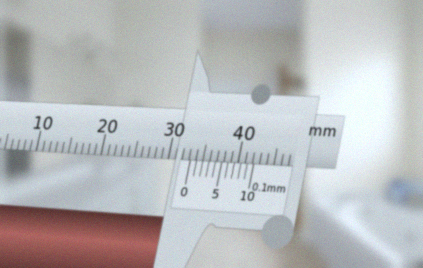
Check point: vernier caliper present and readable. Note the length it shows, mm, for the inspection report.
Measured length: 33.2 mm
